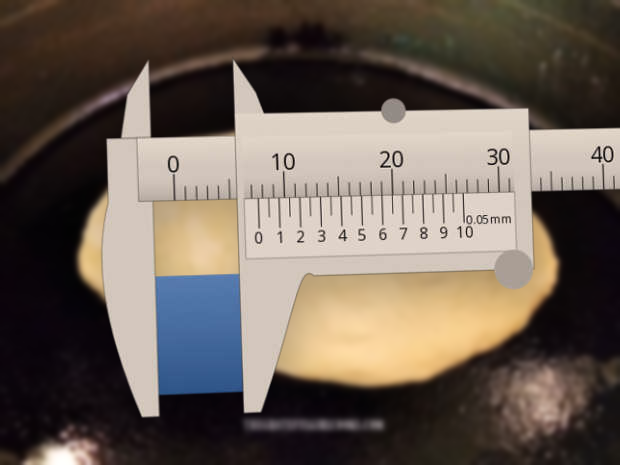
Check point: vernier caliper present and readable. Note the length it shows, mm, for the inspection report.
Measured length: 7.6 mm
